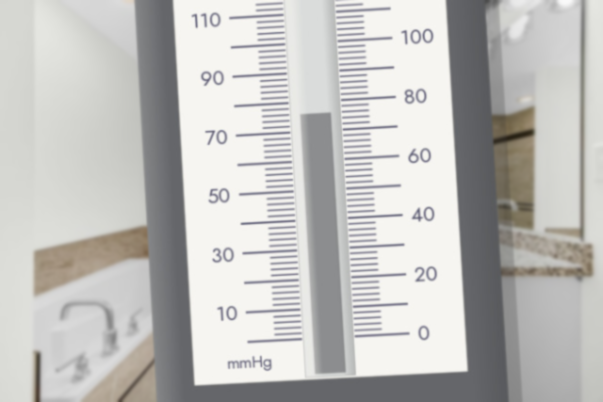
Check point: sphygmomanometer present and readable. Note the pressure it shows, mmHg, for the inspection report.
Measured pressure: 76 mmHg
